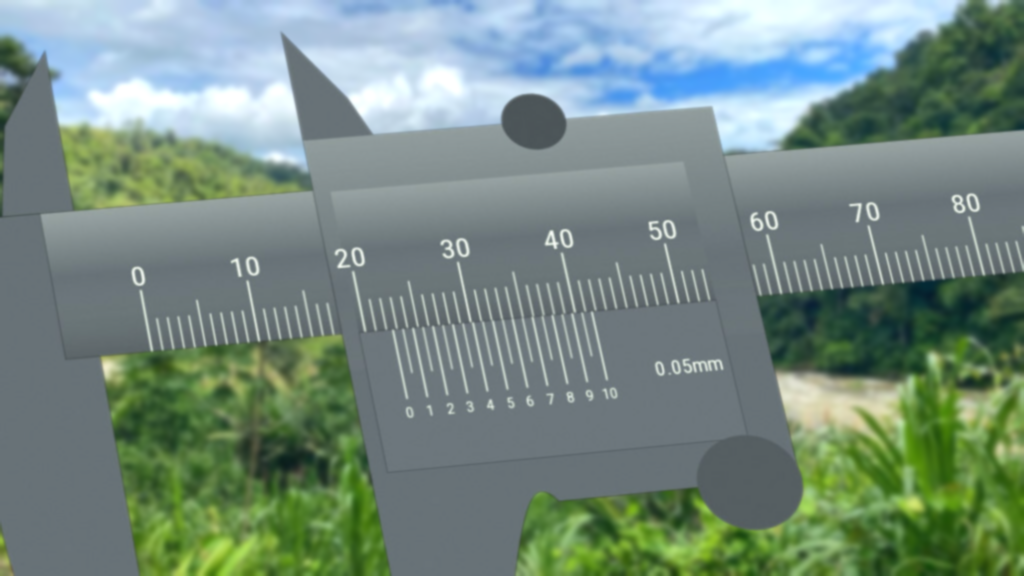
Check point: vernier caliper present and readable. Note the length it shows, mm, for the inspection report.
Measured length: 22.6 mm
